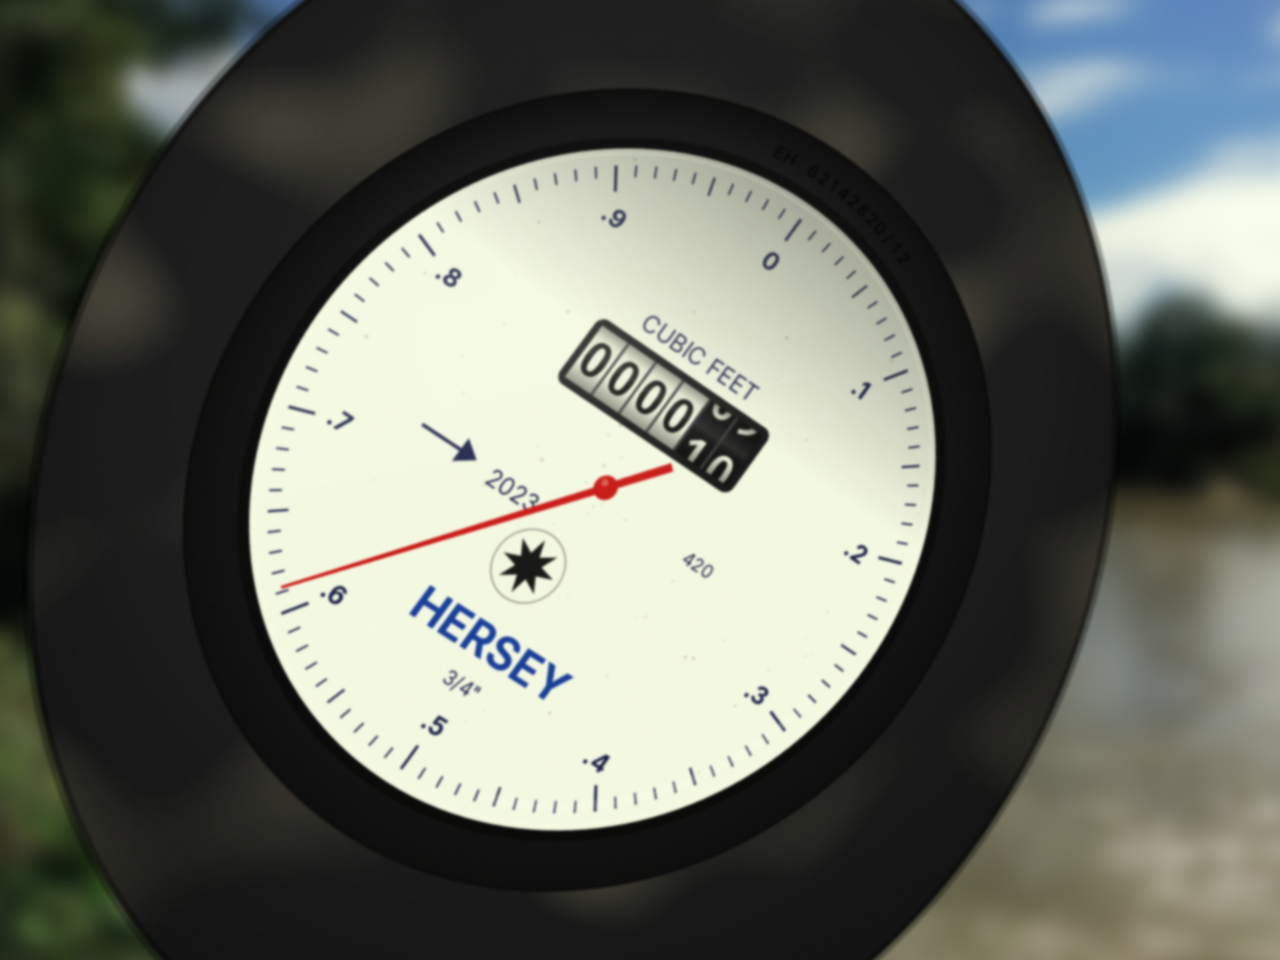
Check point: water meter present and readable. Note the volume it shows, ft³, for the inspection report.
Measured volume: 9.61 ft³
